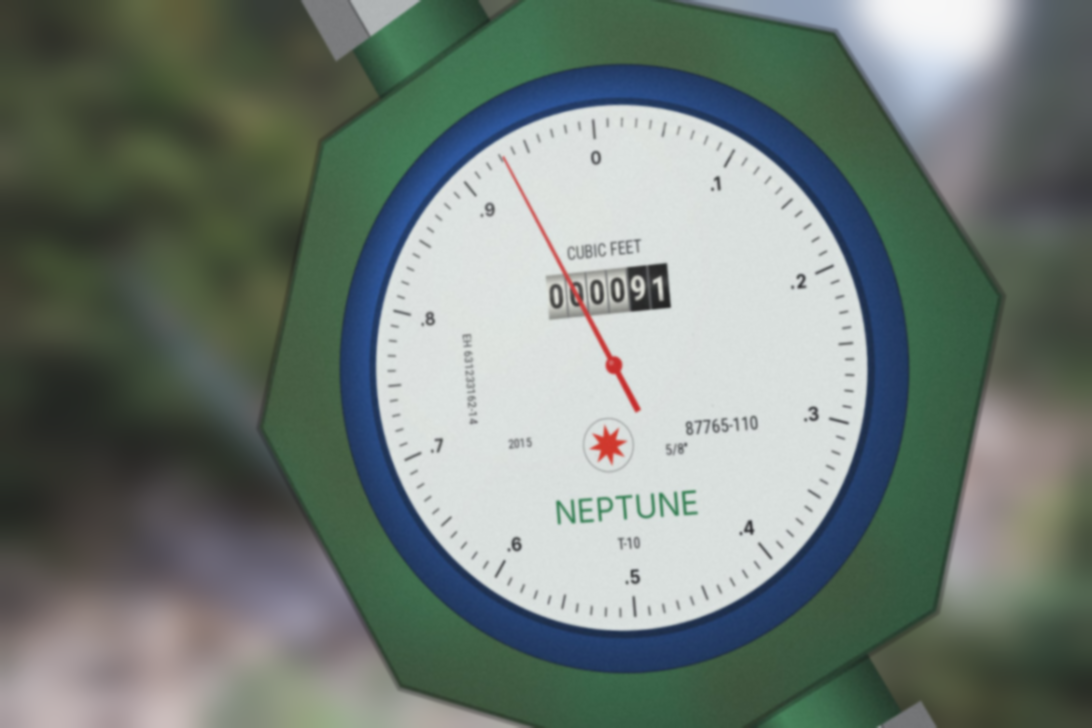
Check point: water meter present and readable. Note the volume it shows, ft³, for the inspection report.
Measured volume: 90.93 ft³
